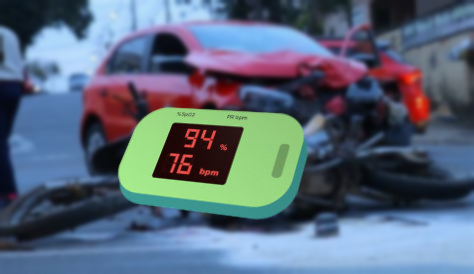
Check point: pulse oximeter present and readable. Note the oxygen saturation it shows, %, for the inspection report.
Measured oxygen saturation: 94 %
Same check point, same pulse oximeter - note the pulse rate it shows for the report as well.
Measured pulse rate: 76 bpm
